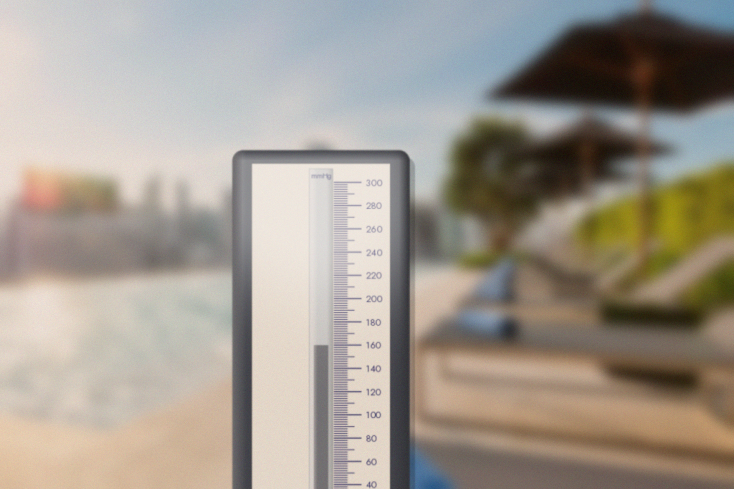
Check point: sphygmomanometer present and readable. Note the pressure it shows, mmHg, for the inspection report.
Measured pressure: 160 mmHg
